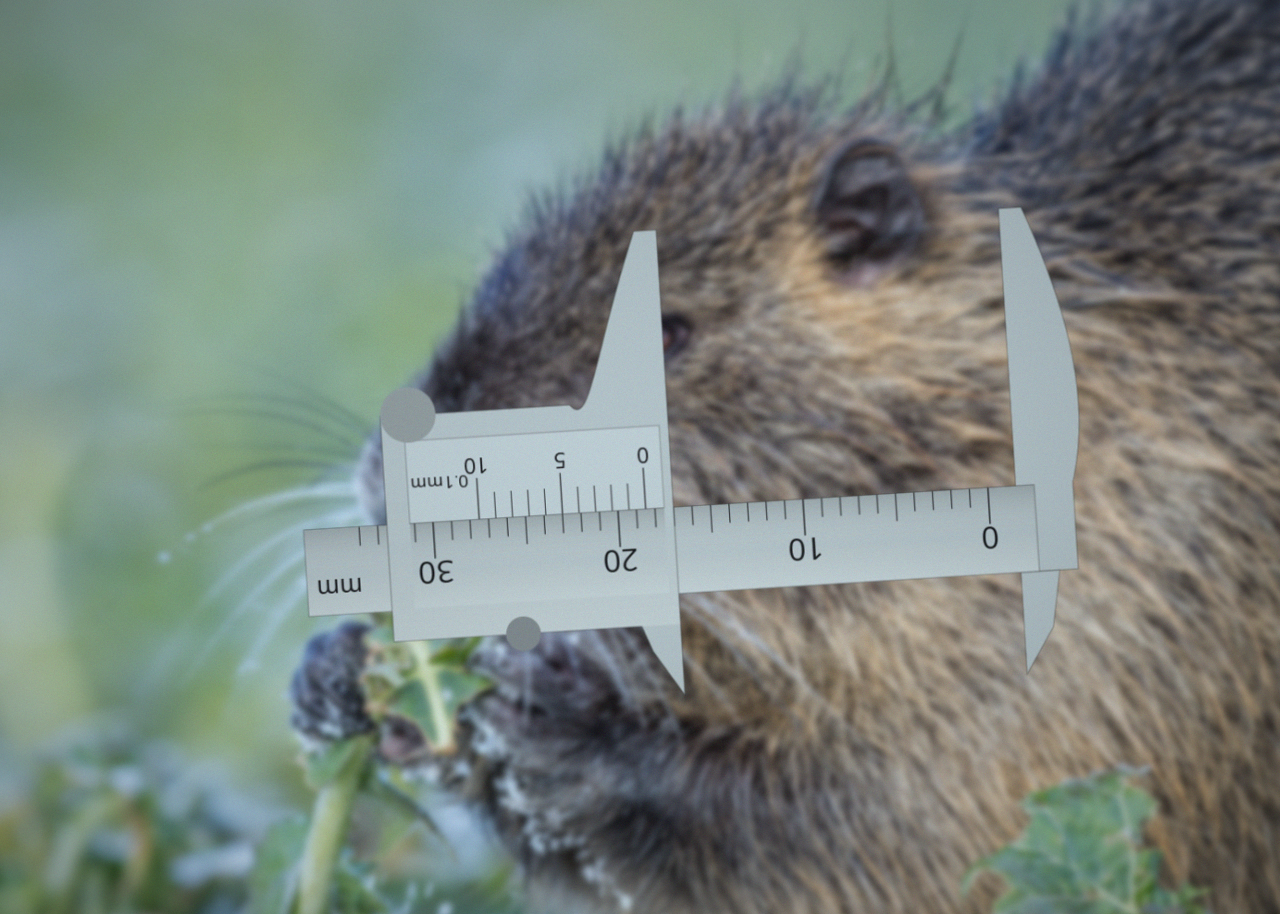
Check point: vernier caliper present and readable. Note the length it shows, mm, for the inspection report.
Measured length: 18.5 mm
